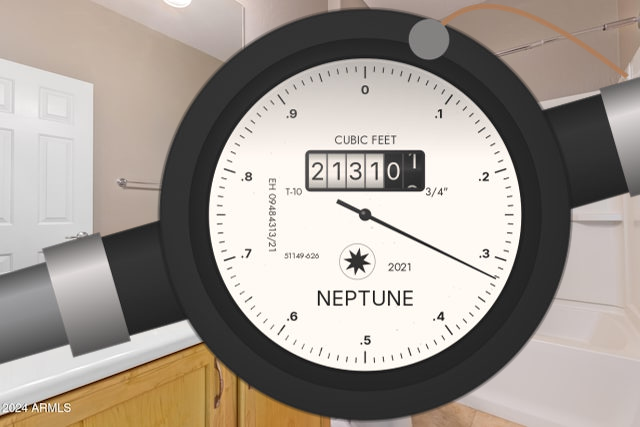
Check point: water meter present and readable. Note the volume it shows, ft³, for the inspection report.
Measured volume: 213101.32 ft³
